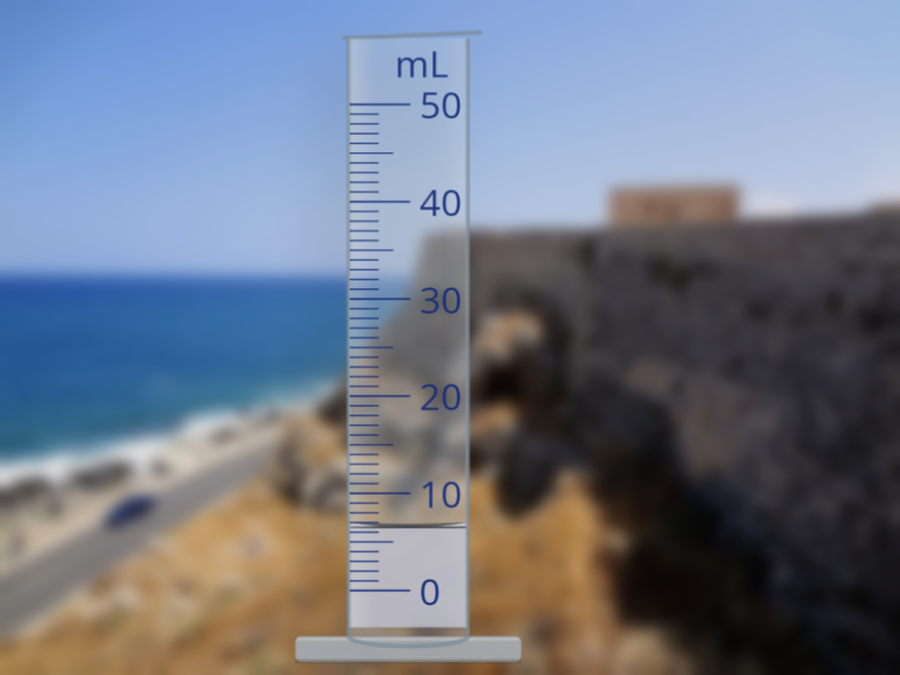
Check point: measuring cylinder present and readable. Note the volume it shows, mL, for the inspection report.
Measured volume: 6.5 mL
